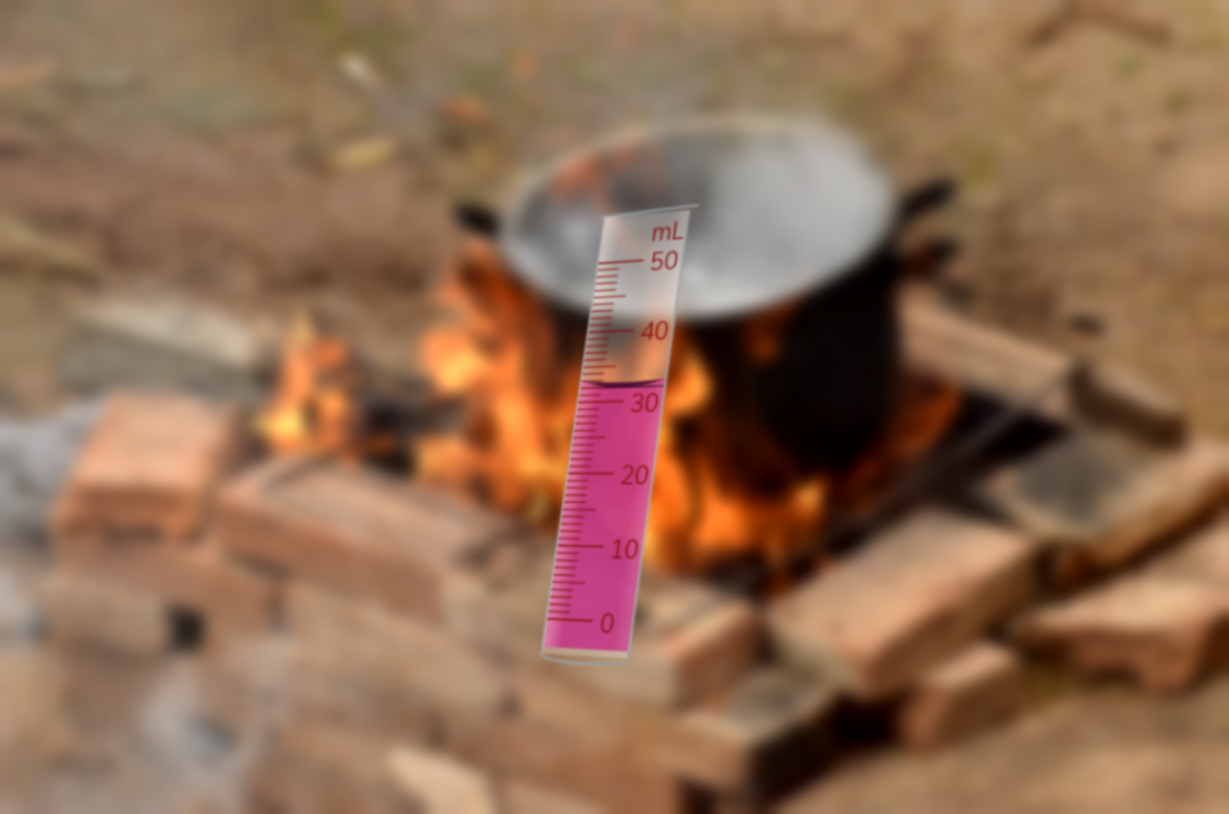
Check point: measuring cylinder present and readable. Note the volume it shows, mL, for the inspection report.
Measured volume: 32 mL
